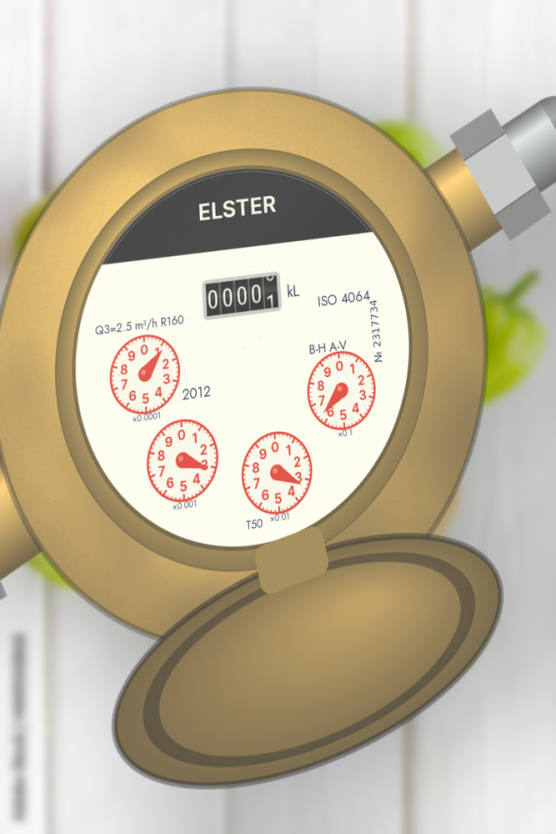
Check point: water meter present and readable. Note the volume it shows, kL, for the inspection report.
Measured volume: 0.6331 kL
